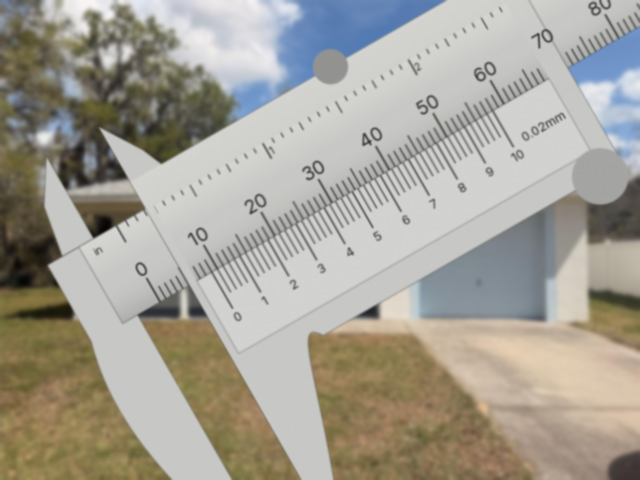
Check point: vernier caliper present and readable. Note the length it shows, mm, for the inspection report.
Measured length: 9.0 mm
